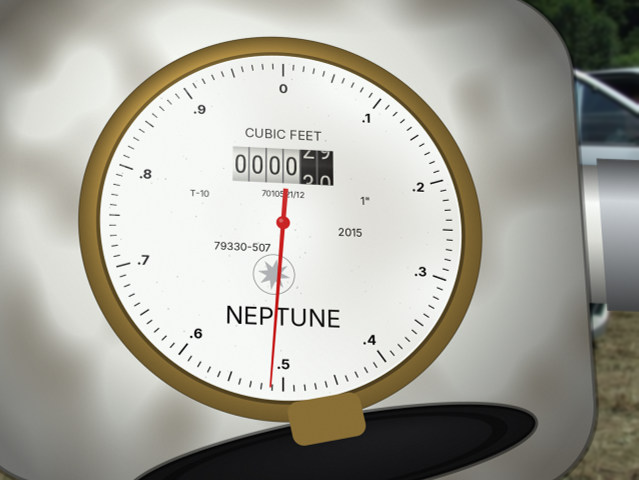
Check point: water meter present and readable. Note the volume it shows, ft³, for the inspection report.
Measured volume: 29.51 ft³
